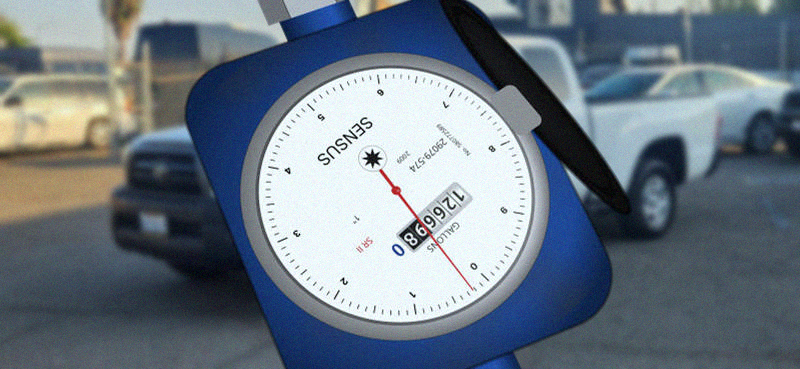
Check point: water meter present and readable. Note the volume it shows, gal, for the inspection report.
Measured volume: 1266980.2 gal
